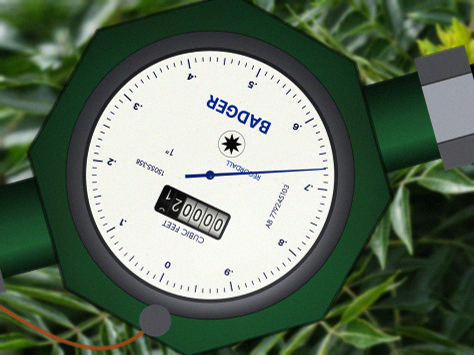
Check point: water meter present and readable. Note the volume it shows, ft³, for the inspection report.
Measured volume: 20.67 ft³
